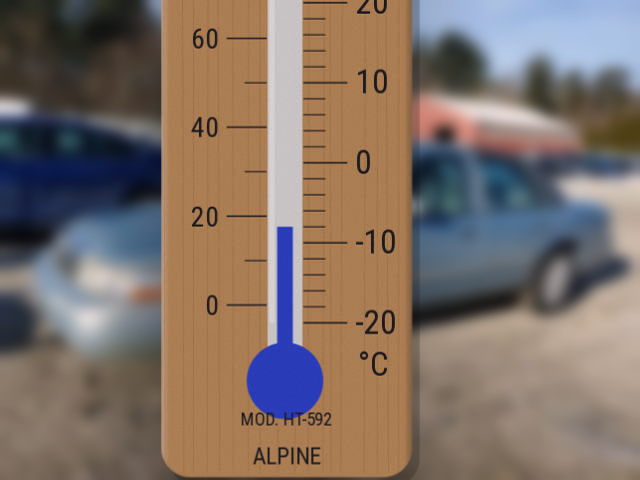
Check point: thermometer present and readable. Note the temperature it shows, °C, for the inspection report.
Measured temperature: -8 °C
